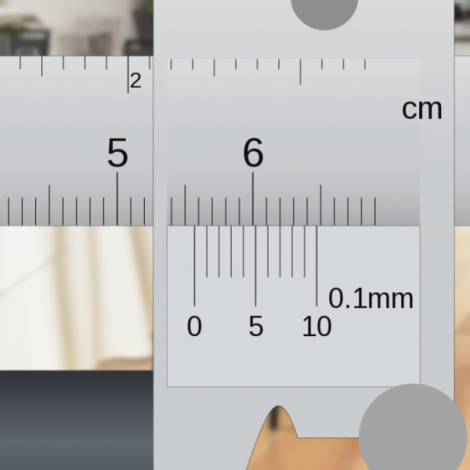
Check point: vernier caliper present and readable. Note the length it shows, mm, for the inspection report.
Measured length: 55.7 mm
